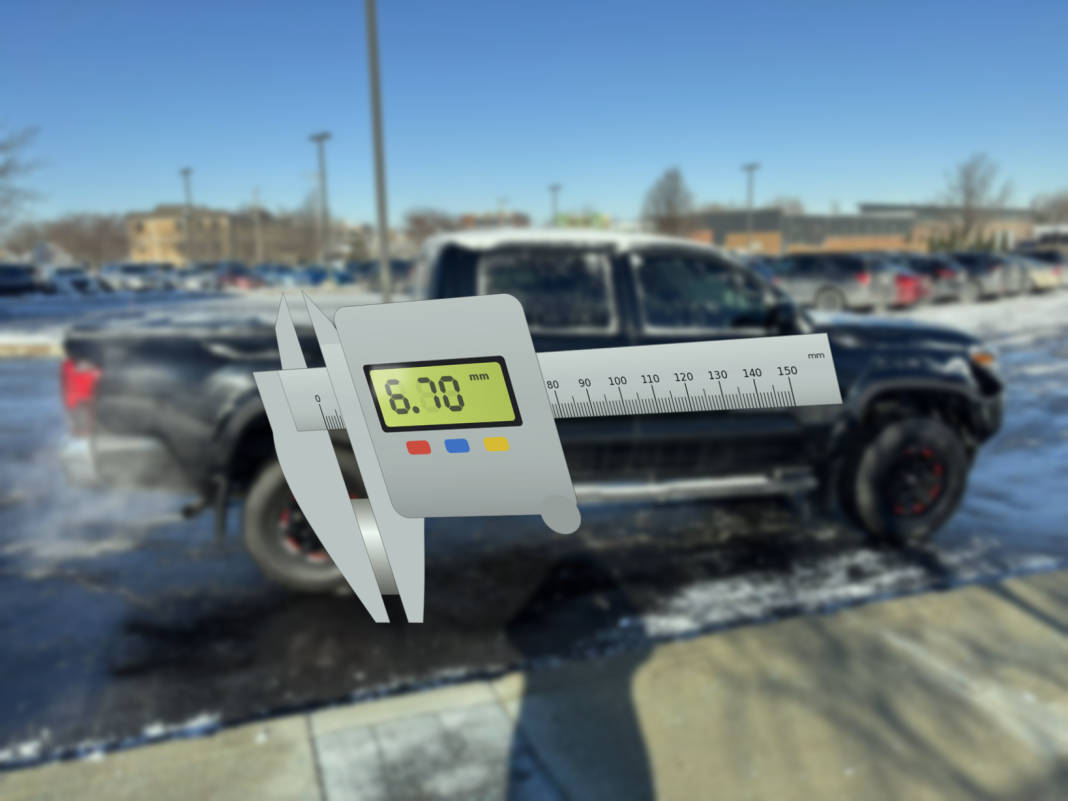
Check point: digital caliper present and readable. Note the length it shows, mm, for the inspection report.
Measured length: 6.70 mm
